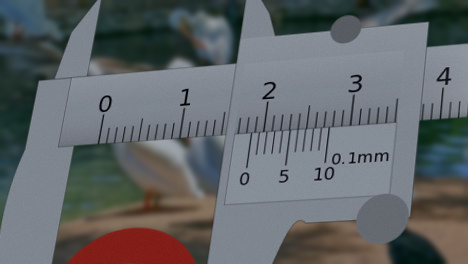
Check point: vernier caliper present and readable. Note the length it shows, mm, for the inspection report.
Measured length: 18.6 mm
